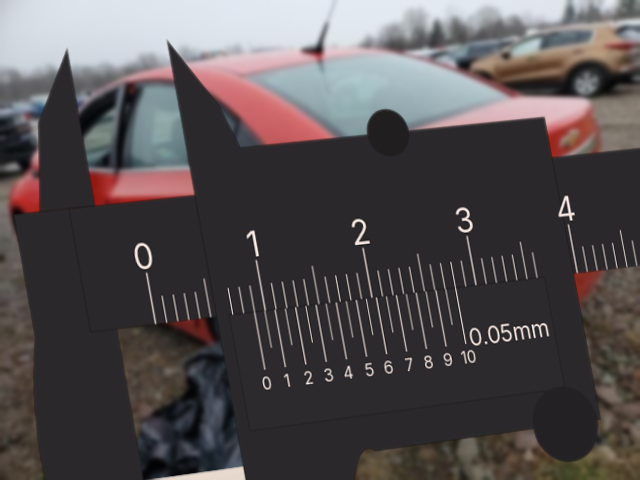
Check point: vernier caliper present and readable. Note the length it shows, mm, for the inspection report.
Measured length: 9.0 mm
